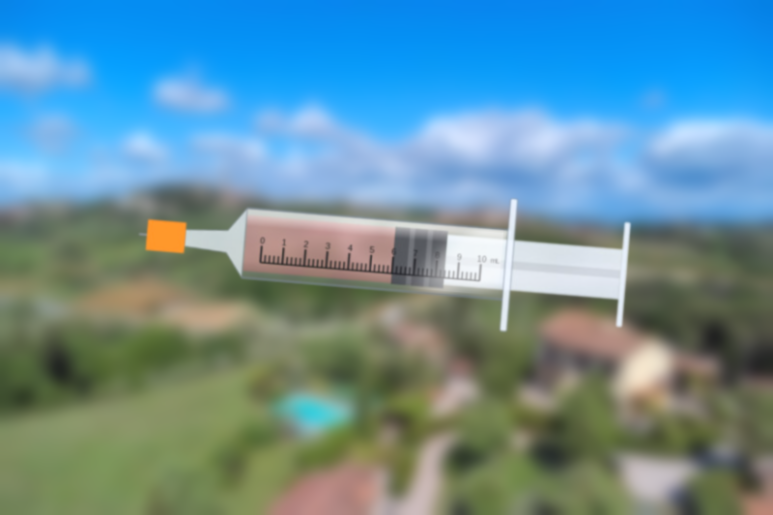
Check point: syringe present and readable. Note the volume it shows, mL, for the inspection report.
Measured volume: 6 mL
